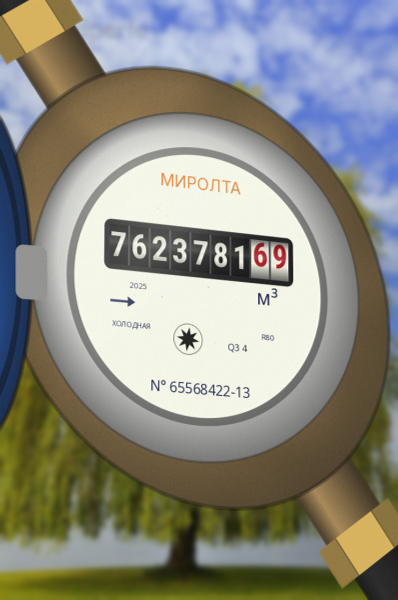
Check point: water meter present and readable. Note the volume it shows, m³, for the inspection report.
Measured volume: 7623781.69 m³
